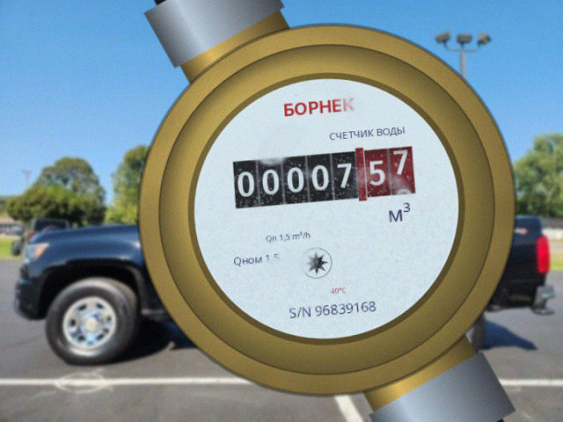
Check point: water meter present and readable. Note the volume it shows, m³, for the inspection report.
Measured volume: 7.57 m³
